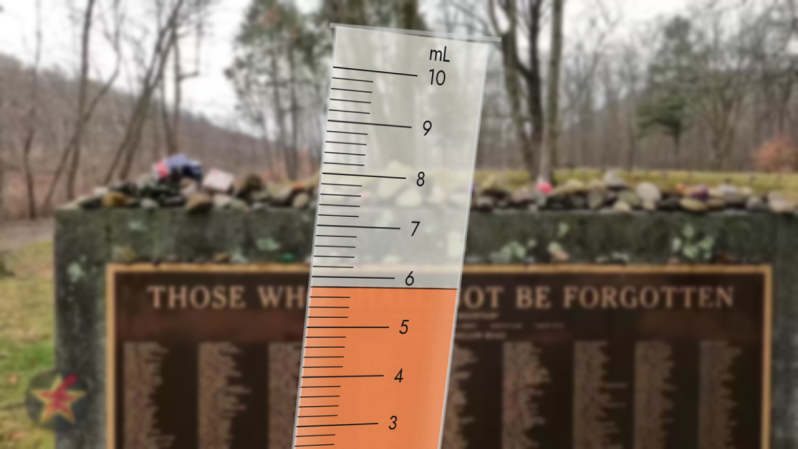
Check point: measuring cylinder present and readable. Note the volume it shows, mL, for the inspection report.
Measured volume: 5.8 mL
